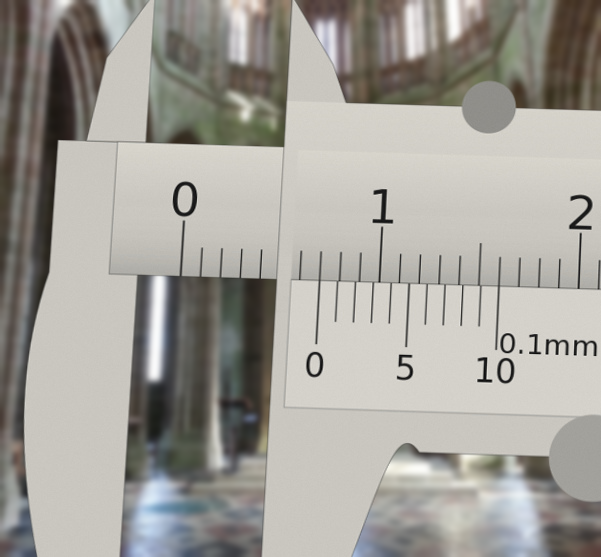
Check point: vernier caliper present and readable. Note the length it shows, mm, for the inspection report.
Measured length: 7.0 mm
